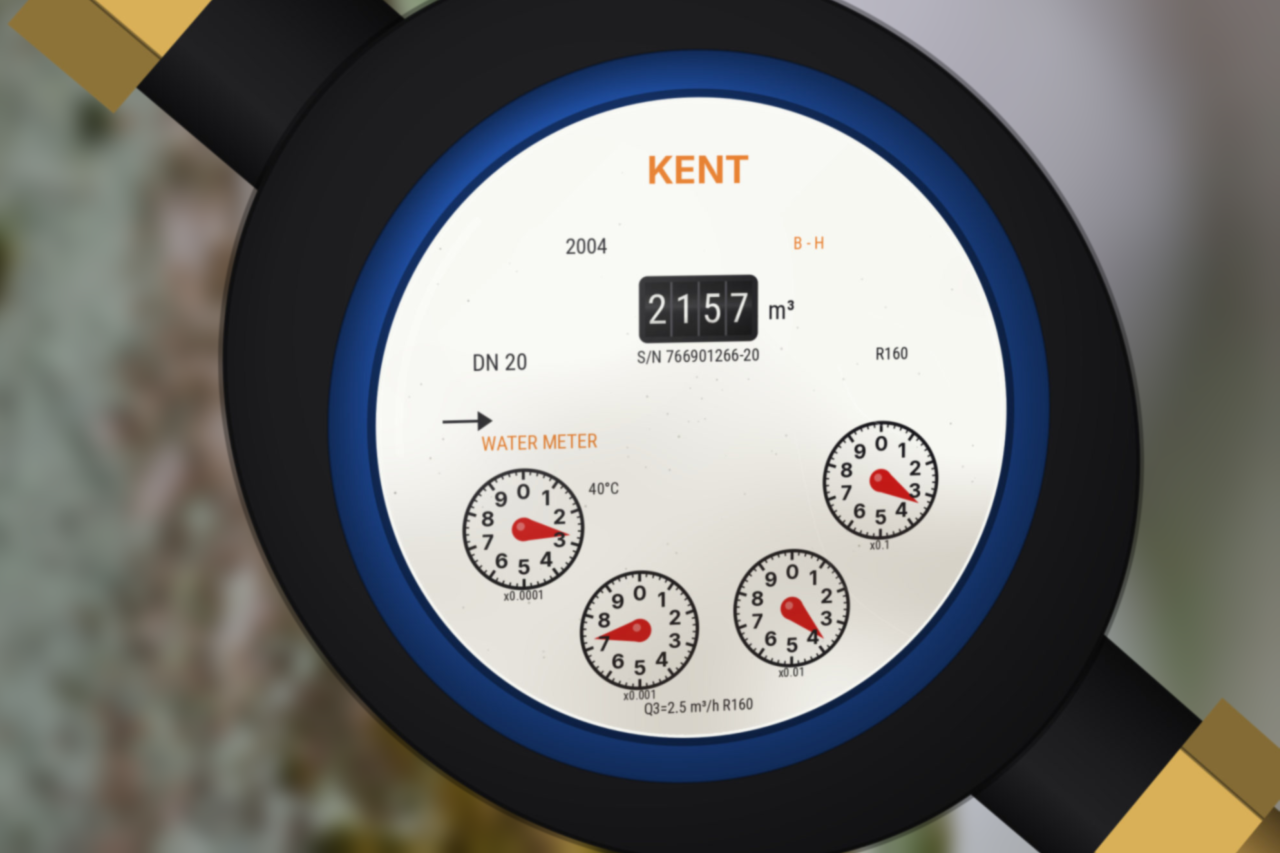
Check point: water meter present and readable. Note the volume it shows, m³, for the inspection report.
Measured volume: 2157.3372 m³
